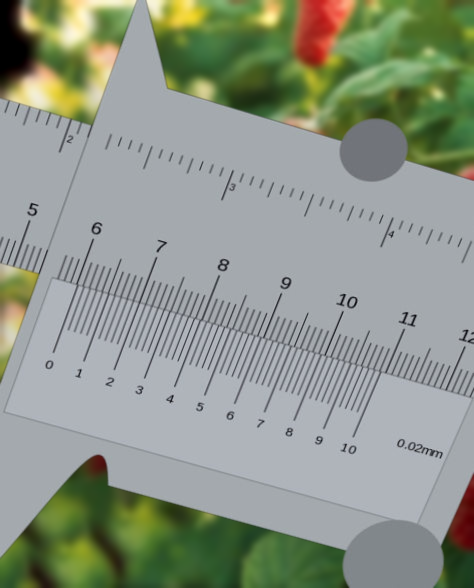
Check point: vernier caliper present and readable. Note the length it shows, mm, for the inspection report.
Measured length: 60.2 mm
